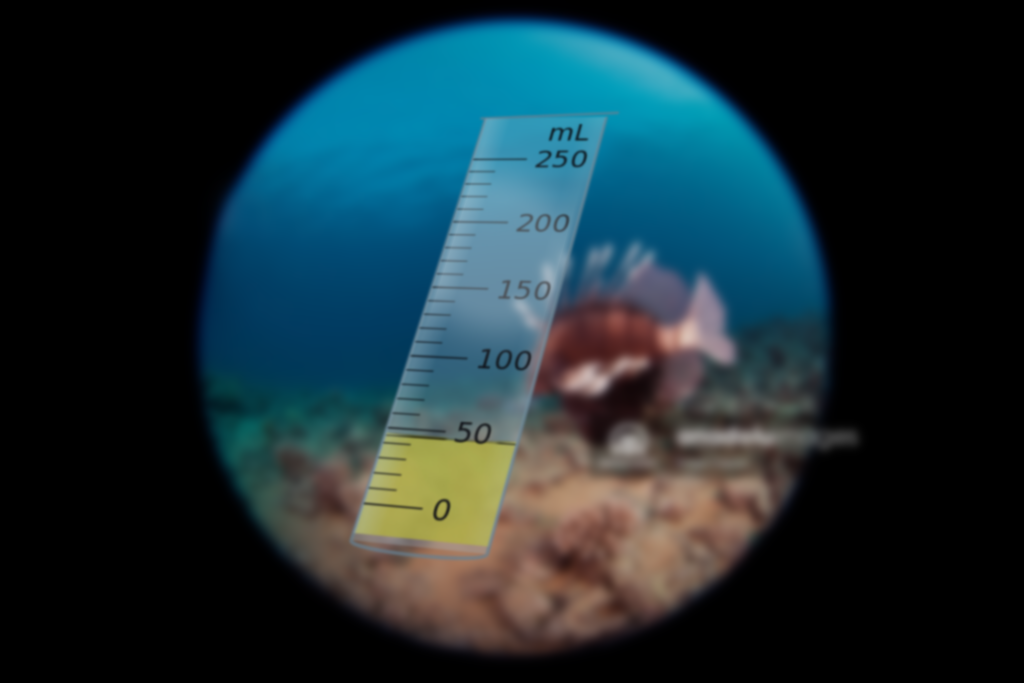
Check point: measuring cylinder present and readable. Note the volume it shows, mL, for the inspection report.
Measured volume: 45 mL
